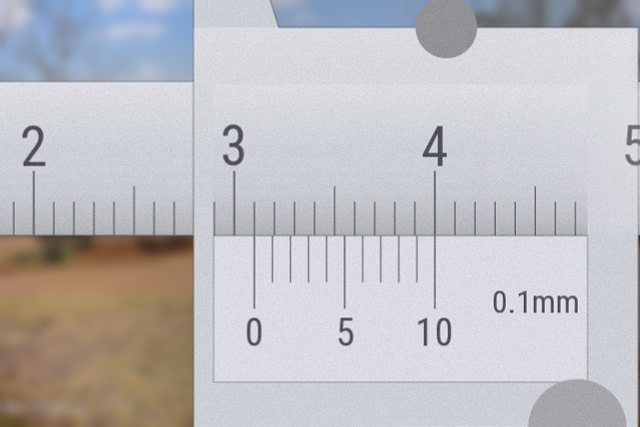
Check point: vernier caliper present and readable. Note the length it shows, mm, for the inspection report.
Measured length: 31.0 mm
